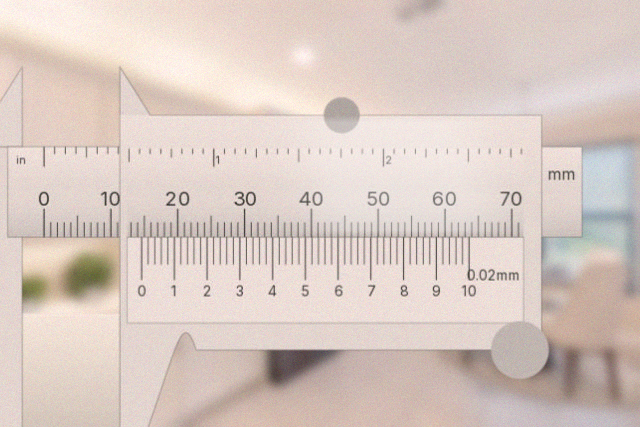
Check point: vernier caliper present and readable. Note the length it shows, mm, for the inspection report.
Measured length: 14.6 mm
